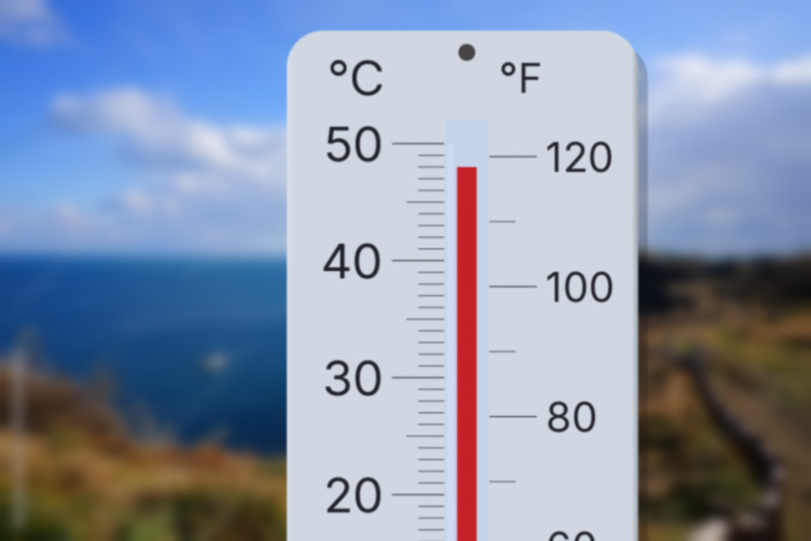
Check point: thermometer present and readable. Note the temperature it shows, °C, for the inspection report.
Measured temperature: 48 °C
